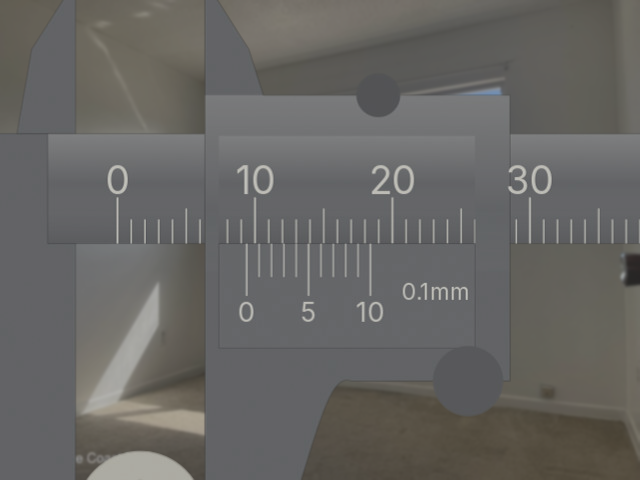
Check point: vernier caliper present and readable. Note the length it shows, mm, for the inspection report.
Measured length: 9.4 mm
